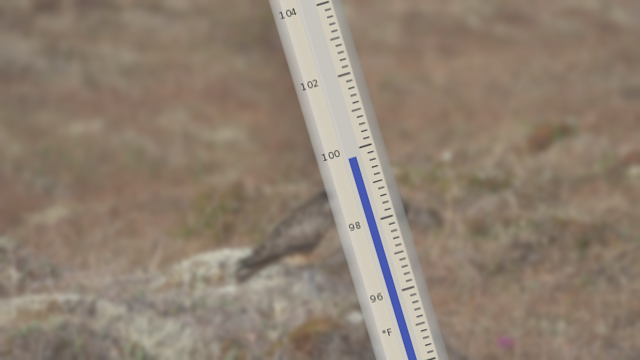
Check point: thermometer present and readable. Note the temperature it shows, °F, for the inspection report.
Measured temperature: 99.8 °F
